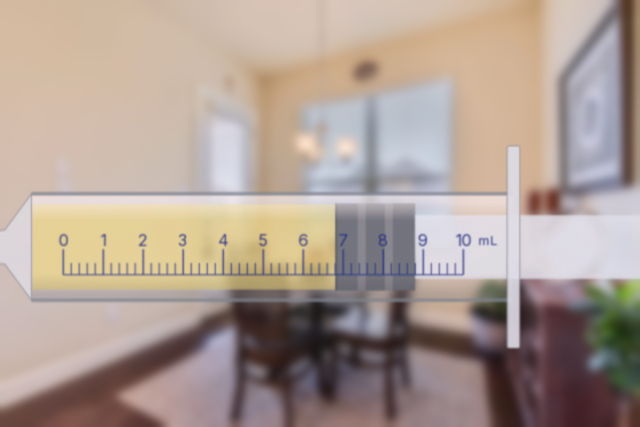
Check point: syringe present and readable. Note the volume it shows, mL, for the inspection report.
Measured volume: 6.8 mL
